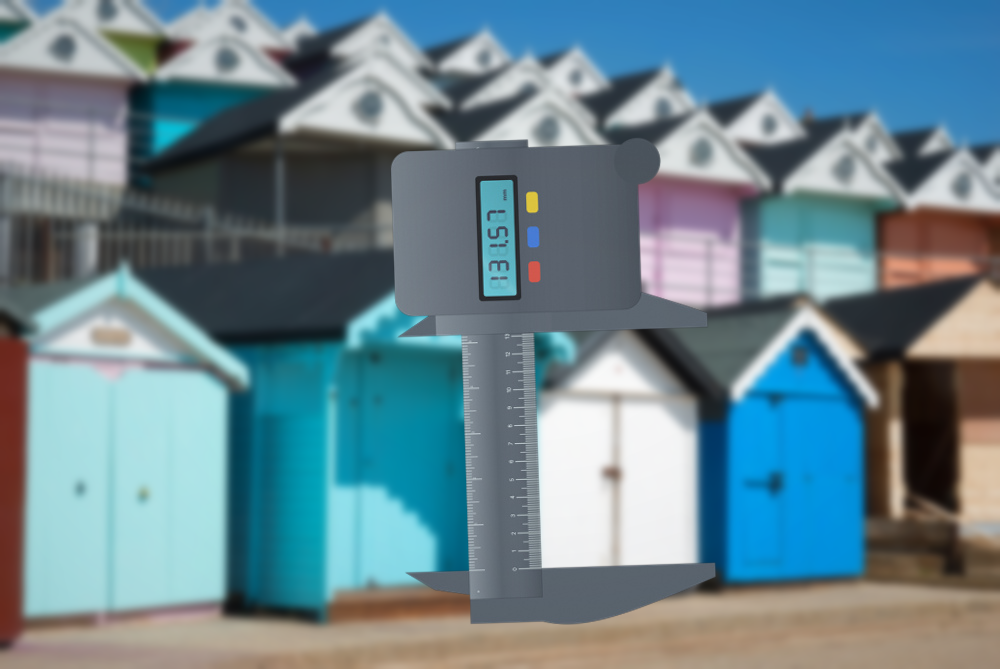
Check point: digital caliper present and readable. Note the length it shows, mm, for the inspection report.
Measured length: 131.57 mm
